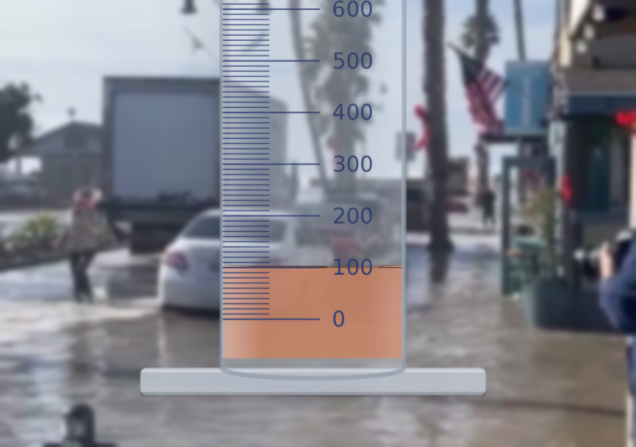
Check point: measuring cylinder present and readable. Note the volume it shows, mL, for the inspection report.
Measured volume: 100 mL
